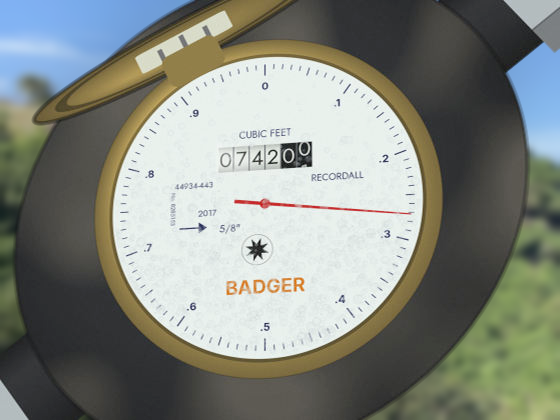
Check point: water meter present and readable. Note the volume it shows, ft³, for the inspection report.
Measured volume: 74200.27 ft³
